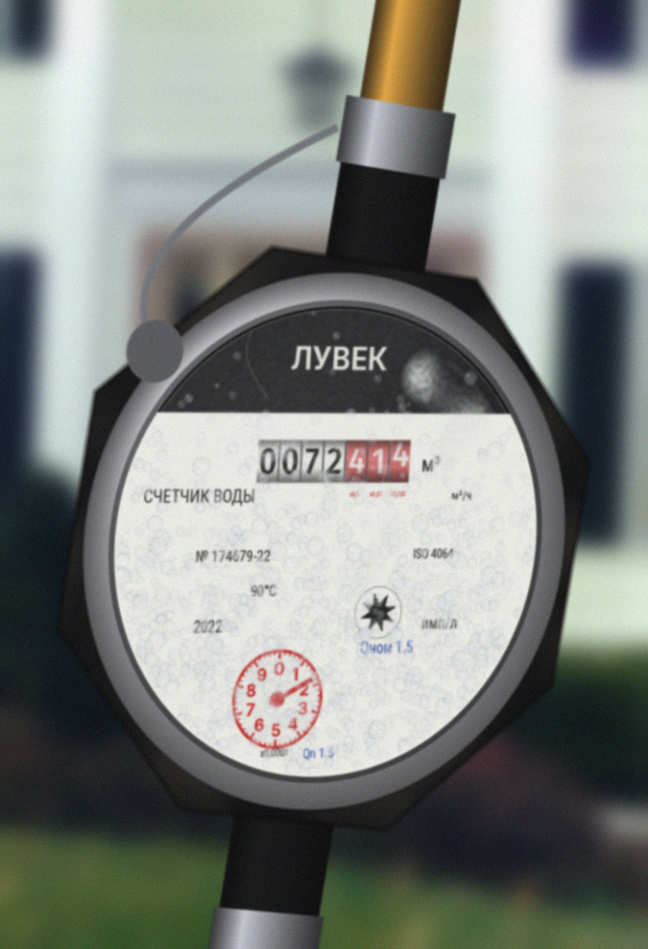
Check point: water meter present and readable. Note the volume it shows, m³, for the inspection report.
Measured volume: 72.4141 m³
